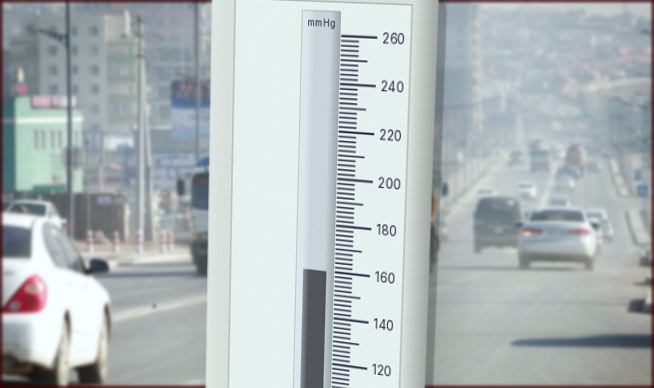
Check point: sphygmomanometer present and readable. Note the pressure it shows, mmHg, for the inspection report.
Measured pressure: 160 mmHg
